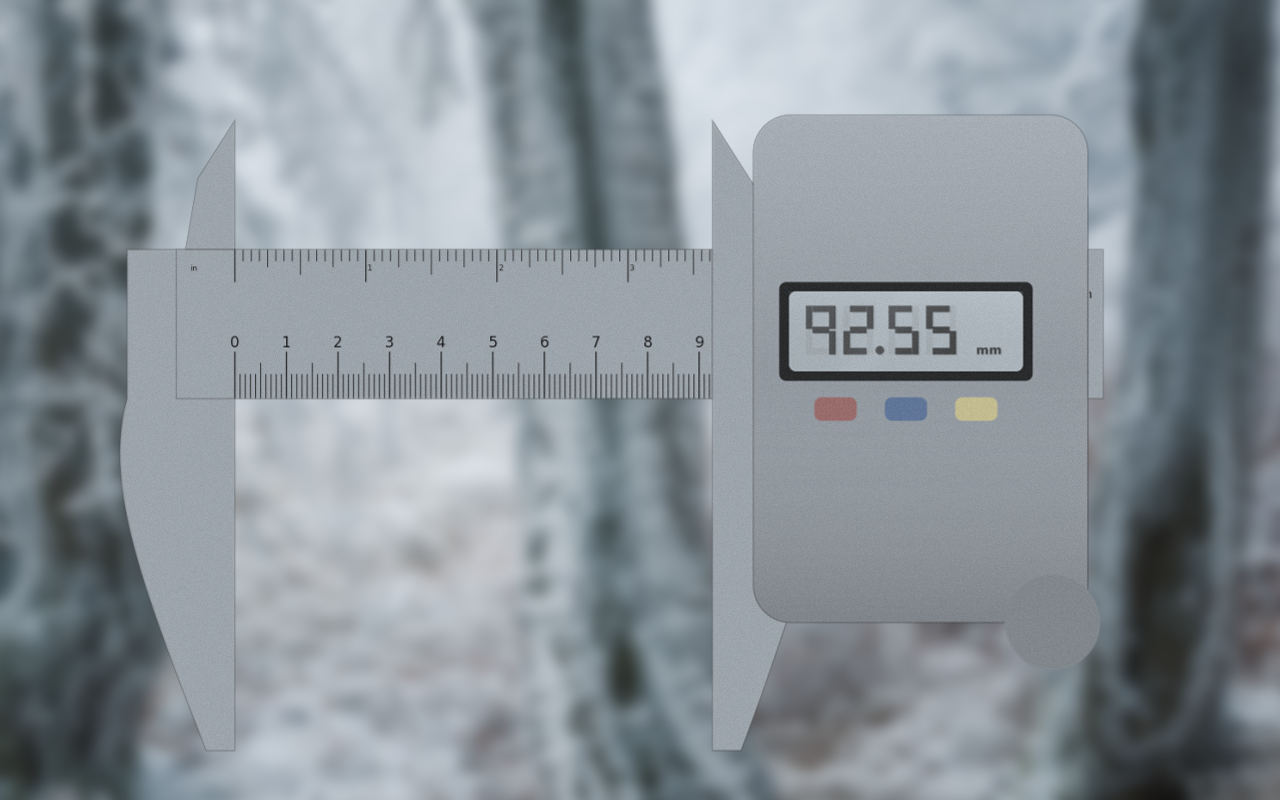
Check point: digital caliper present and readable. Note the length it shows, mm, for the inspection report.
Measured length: 92.55 mm
